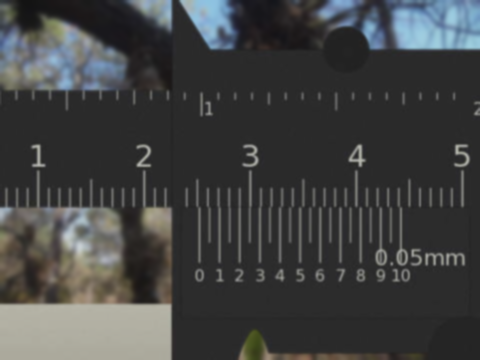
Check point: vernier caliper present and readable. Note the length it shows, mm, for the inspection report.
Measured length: 25.2 mm
